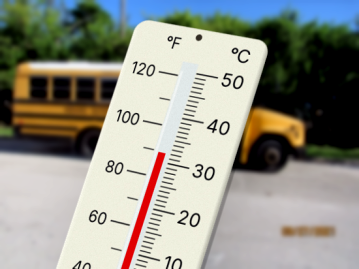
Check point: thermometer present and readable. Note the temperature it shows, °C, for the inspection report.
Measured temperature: 32 °C
